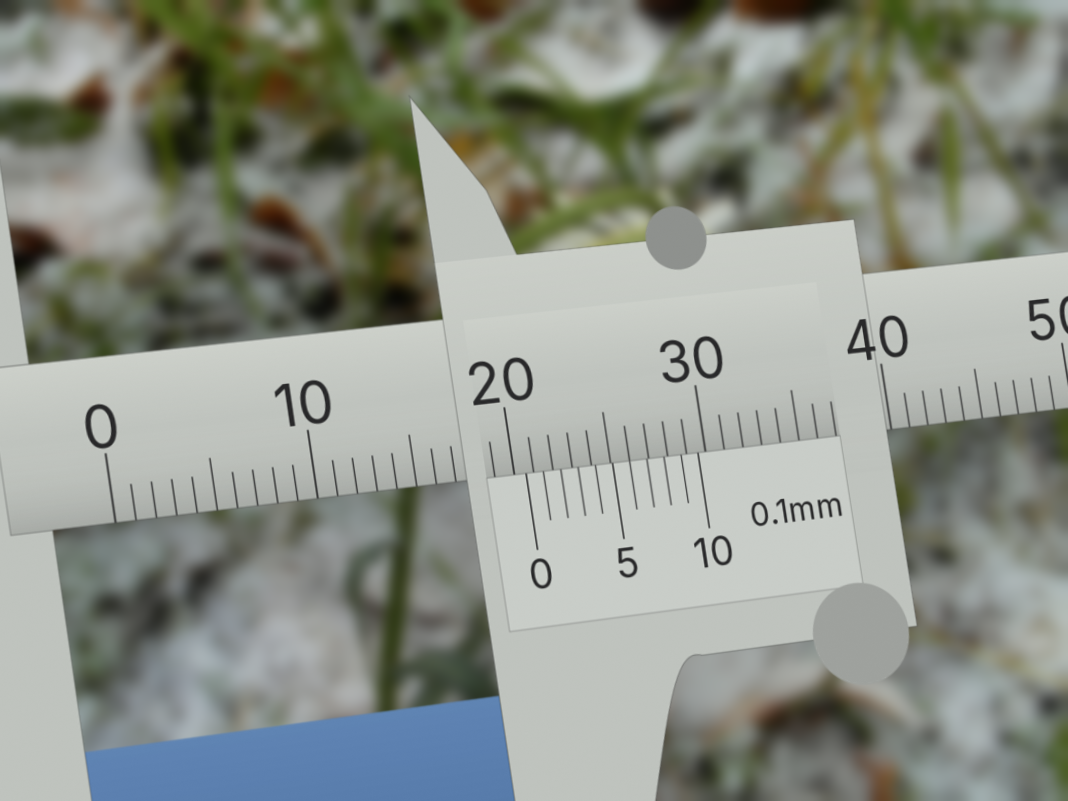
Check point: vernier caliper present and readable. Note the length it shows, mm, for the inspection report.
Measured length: 20.6 mm
